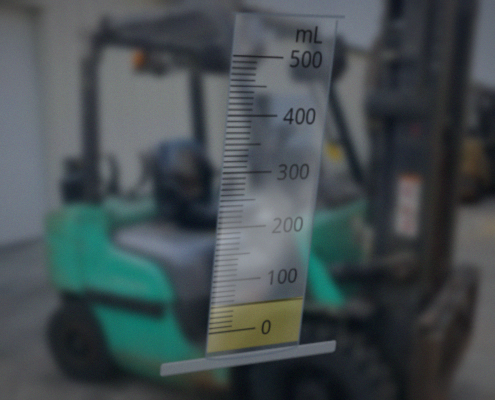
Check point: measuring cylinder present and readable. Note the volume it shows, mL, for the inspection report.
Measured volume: 50 mL
